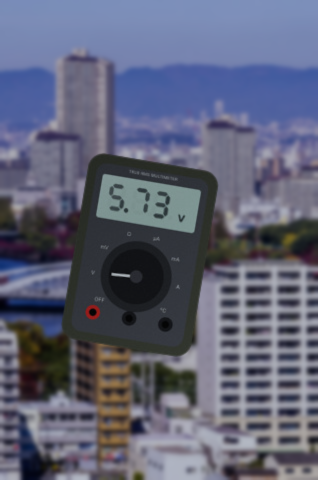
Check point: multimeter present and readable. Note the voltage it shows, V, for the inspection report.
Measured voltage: 5.73 V
